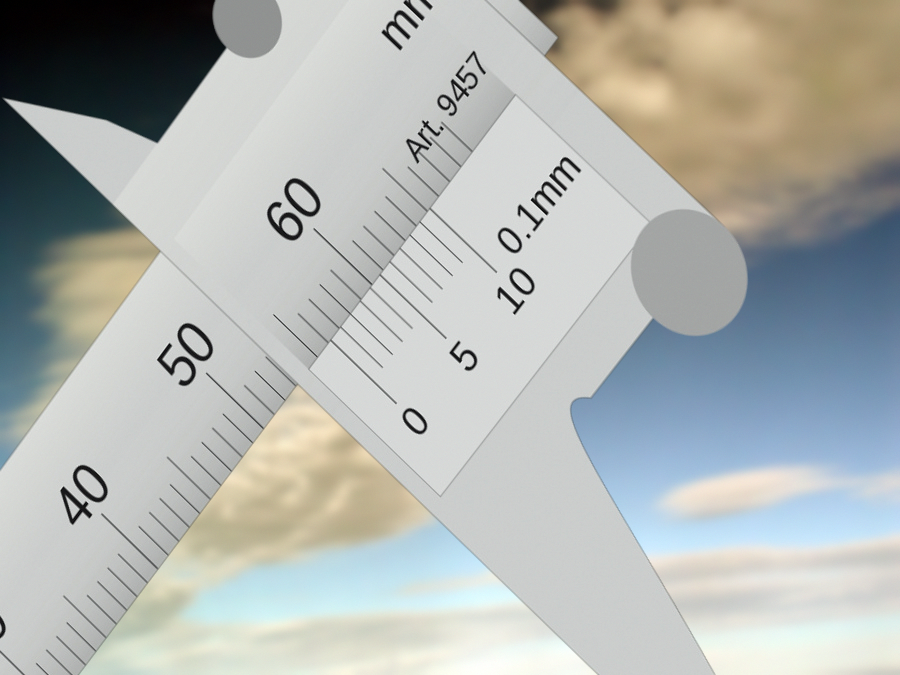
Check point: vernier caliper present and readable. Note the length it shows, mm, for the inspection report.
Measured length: 56.2 mm
